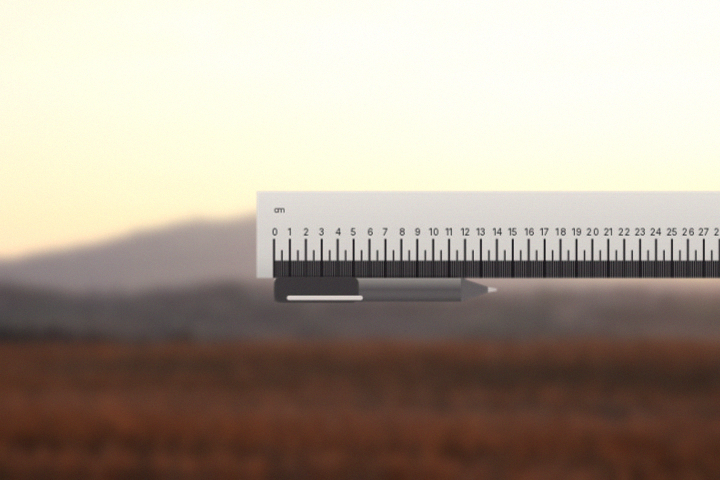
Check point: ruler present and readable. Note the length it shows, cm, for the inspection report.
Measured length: 14 cm
